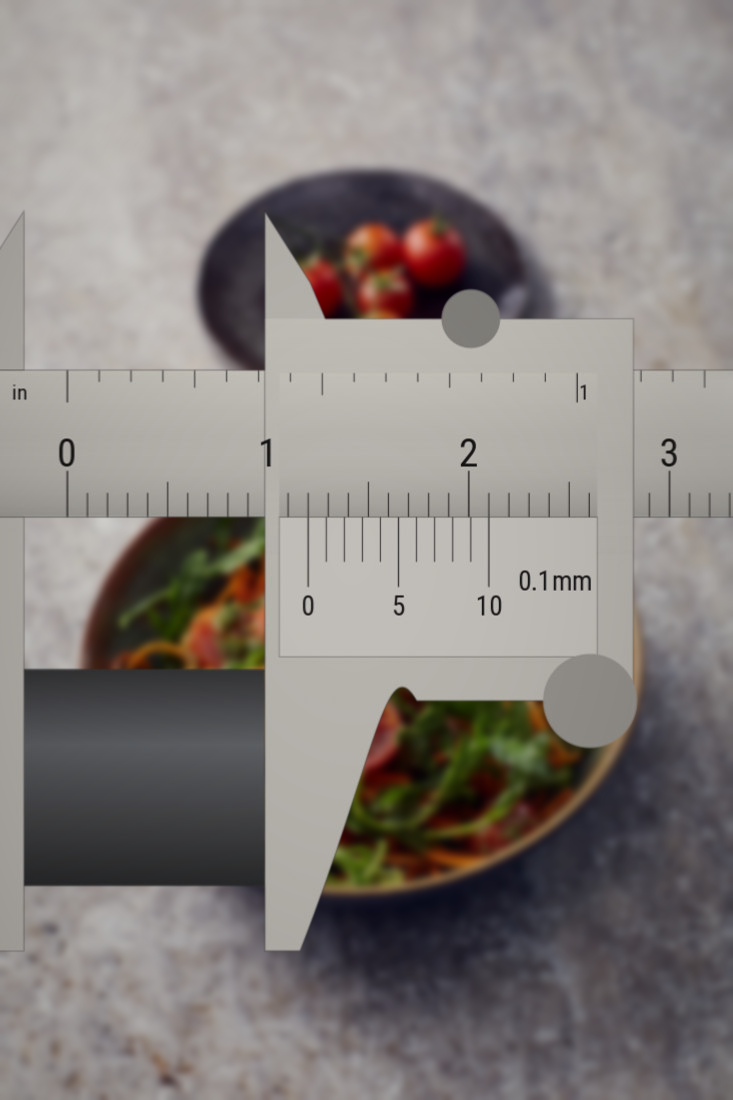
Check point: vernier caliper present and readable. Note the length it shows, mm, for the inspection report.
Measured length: 12.0 mm
